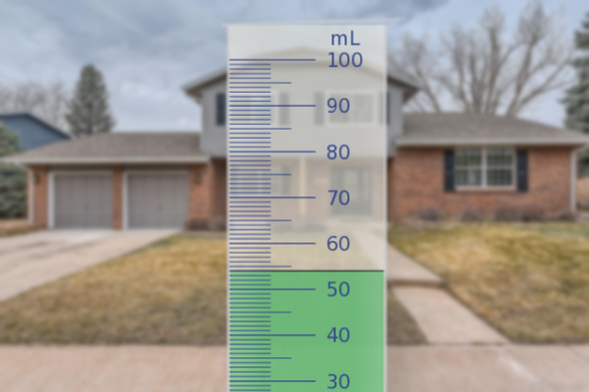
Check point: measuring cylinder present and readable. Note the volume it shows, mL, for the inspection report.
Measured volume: 54 mL
